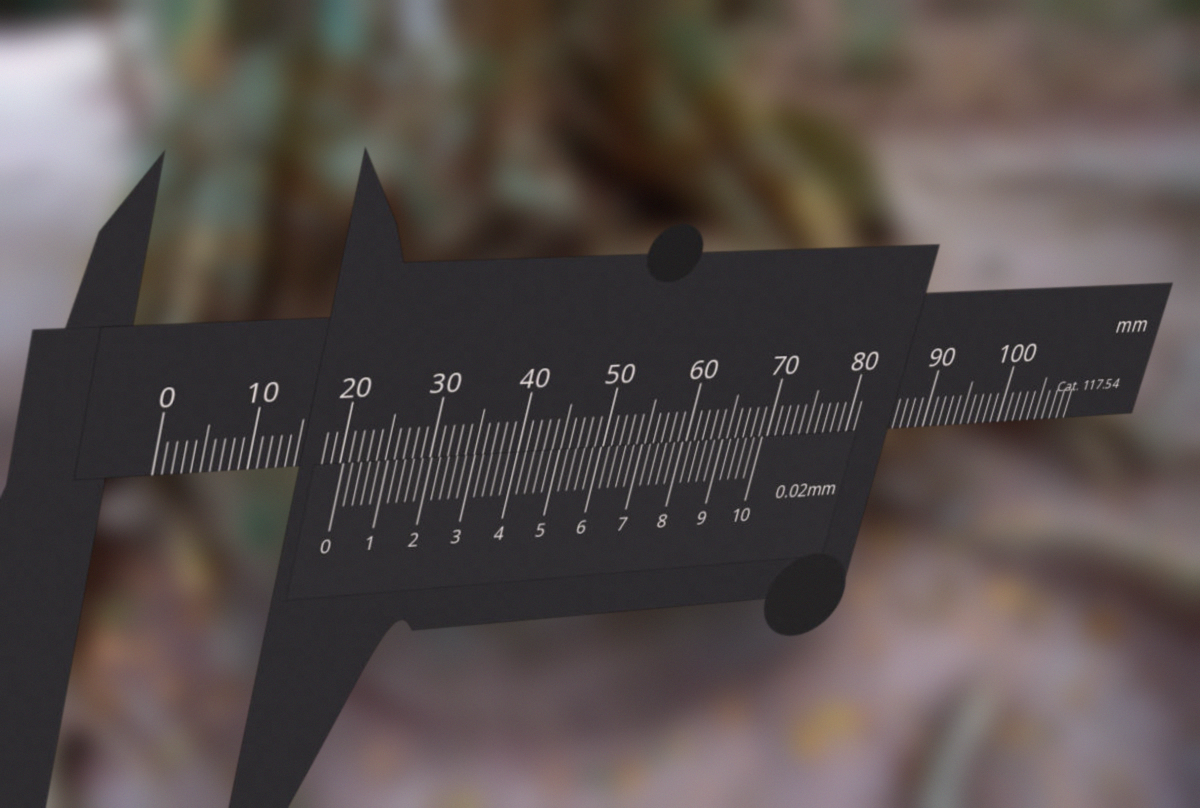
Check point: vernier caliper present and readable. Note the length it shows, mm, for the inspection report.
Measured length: 20.4 mm
